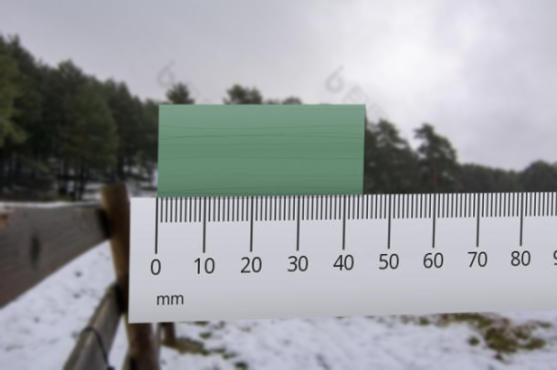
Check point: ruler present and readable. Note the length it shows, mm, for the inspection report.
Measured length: 44 mm
